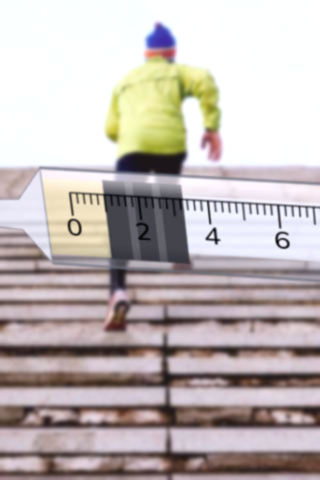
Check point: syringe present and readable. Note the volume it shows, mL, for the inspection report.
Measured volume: 1 mL
